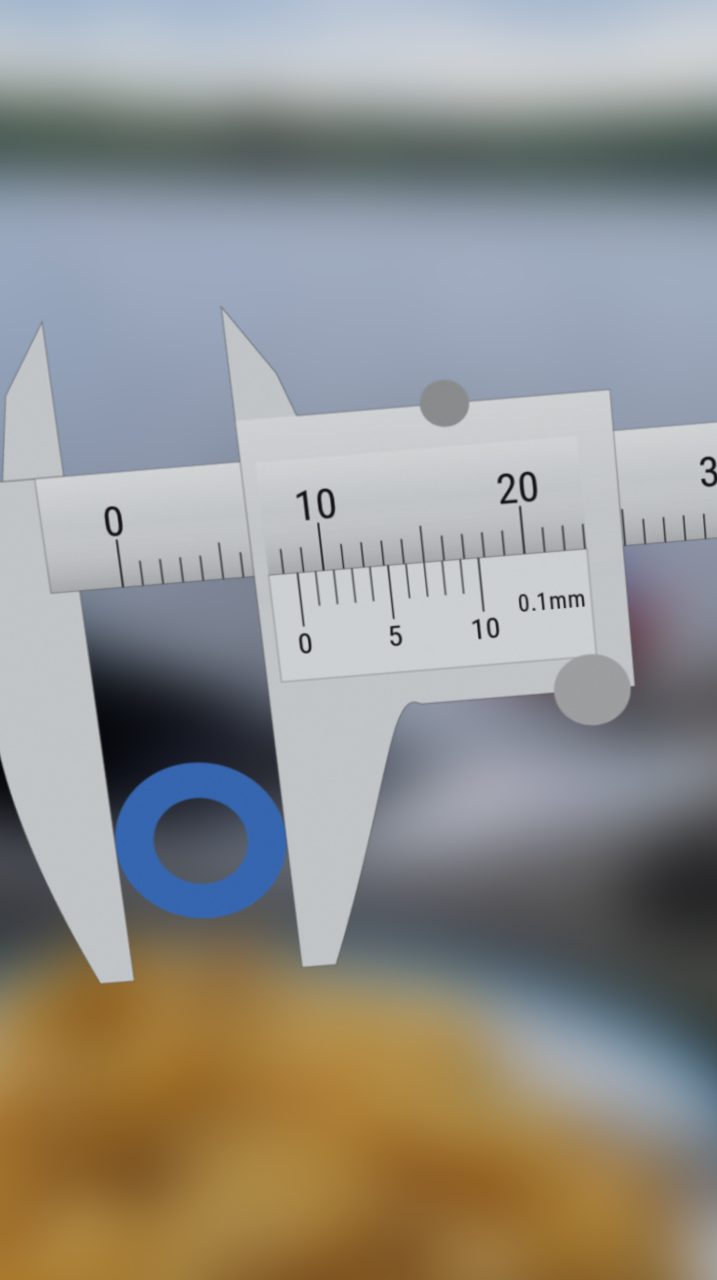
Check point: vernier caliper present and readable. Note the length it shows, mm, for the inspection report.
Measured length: 8.7 mm
